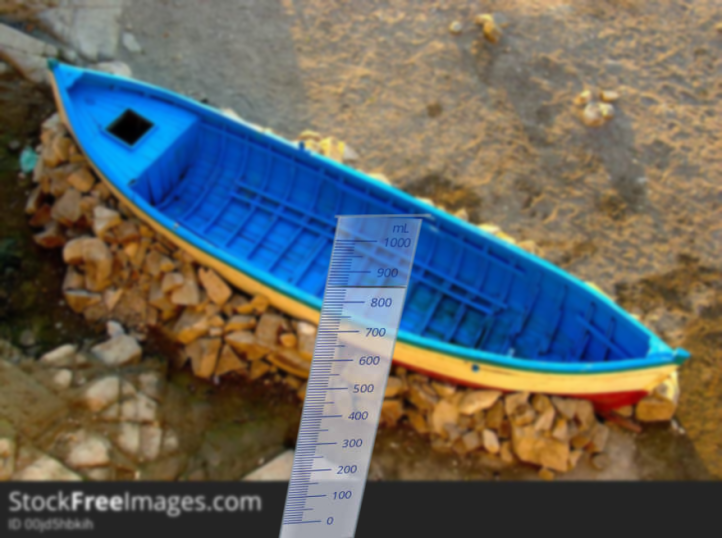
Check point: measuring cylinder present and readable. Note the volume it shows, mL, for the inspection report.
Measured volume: 850 mL
